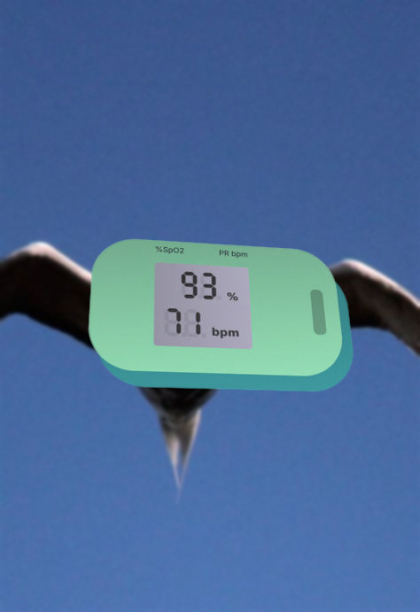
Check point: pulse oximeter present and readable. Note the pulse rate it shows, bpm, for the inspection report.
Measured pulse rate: 71 bpm
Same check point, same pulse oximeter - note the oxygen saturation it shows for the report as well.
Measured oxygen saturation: 93 %
